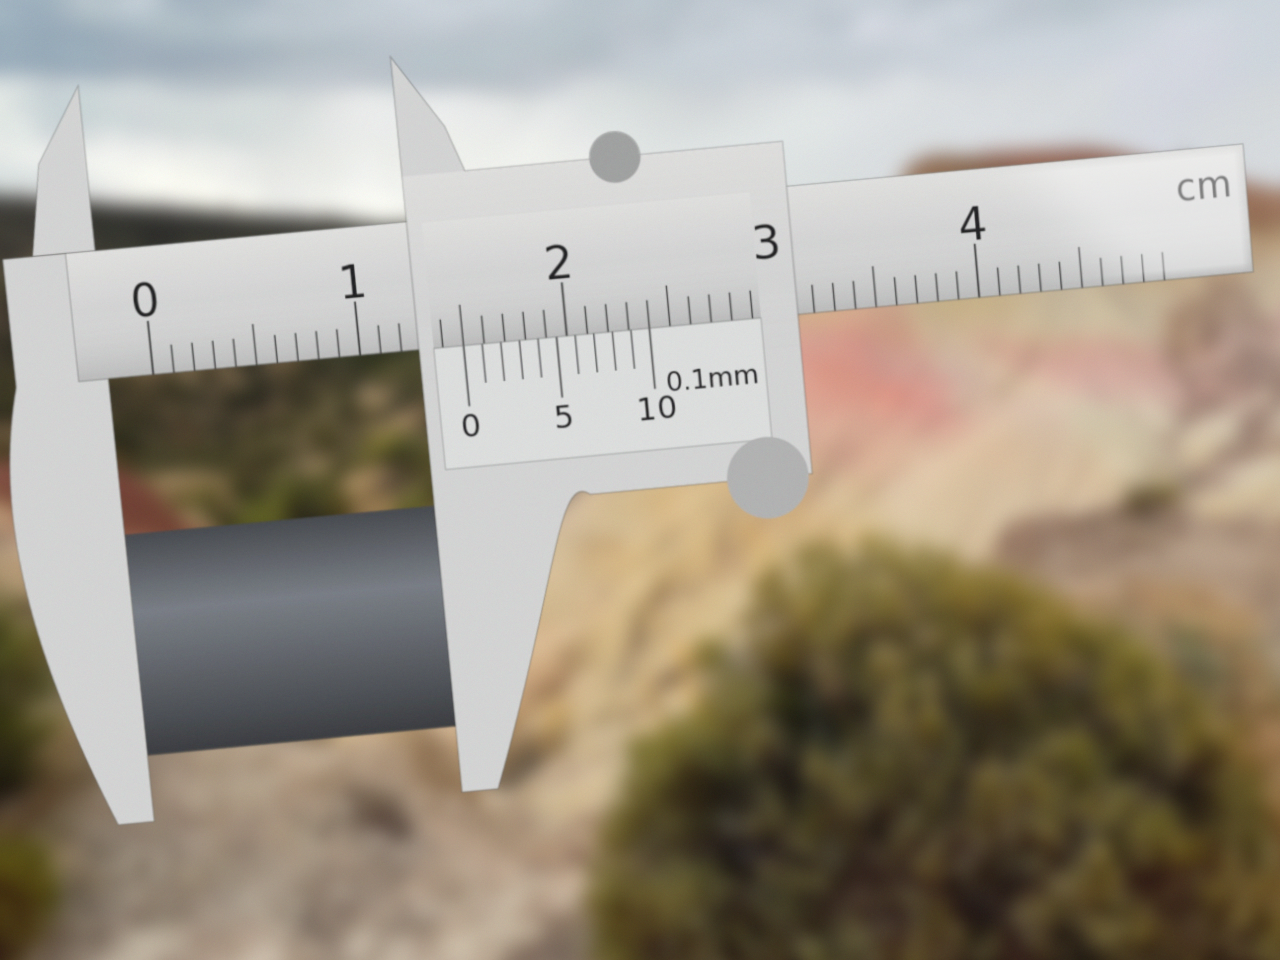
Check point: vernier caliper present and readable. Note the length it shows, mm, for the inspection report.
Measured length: 15.0 mm
